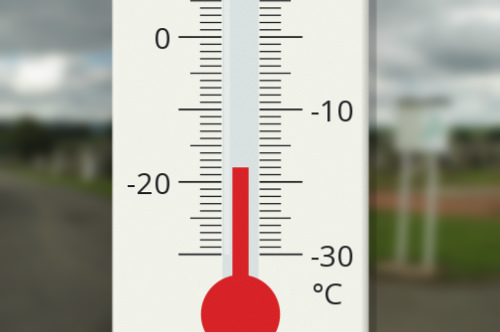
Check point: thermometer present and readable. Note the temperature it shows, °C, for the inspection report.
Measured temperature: -18 °C
